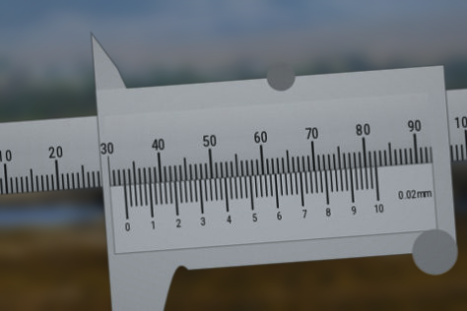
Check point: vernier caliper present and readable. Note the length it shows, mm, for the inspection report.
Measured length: 33.0 mm
